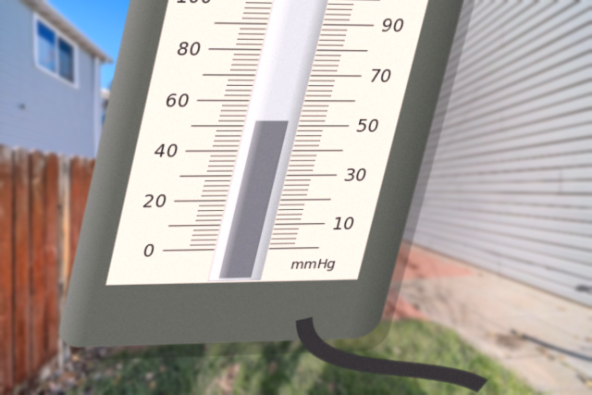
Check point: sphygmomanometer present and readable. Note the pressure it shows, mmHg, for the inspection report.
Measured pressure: 52 mmHg
